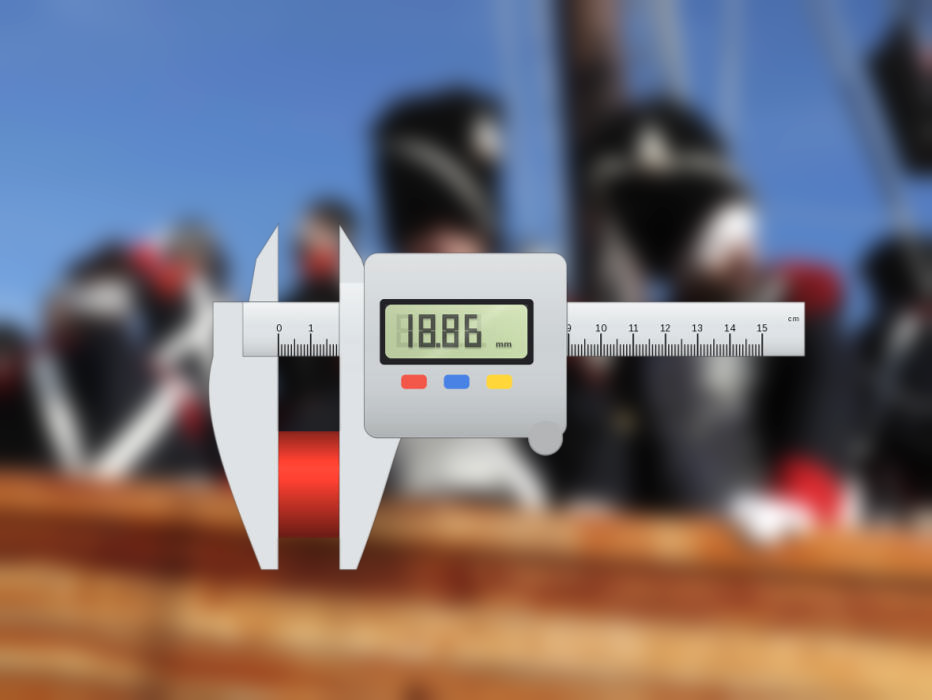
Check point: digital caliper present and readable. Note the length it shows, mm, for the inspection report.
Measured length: 18.86 mm
